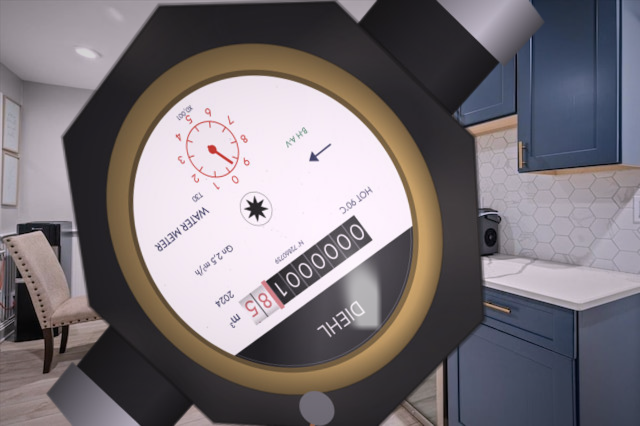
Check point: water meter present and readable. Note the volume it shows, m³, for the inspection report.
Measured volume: 1.849 m³
